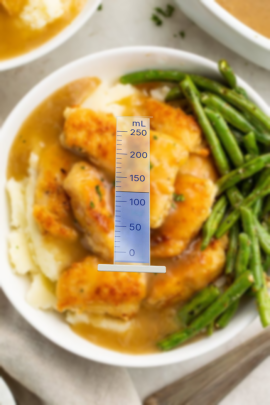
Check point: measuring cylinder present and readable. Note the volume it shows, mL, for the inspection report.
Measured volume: 120 mL
